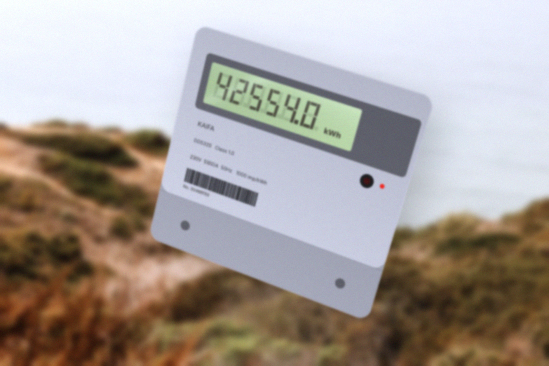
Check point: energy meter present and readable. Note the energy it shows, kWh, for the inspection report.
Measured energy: 42554.0 kWh
